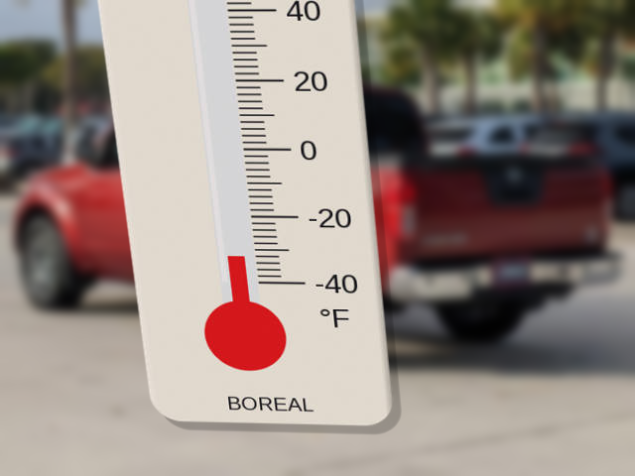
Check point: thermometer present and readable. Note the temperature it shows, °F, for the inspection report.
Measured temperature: -32 °F
